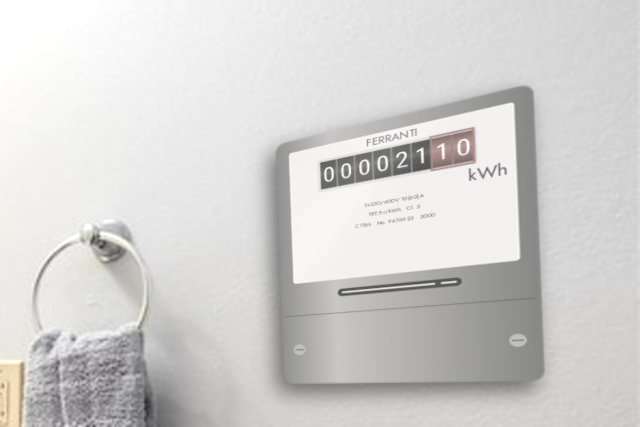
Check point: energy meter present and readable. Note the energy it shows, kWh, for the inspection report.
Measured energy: 21.10 kWh
